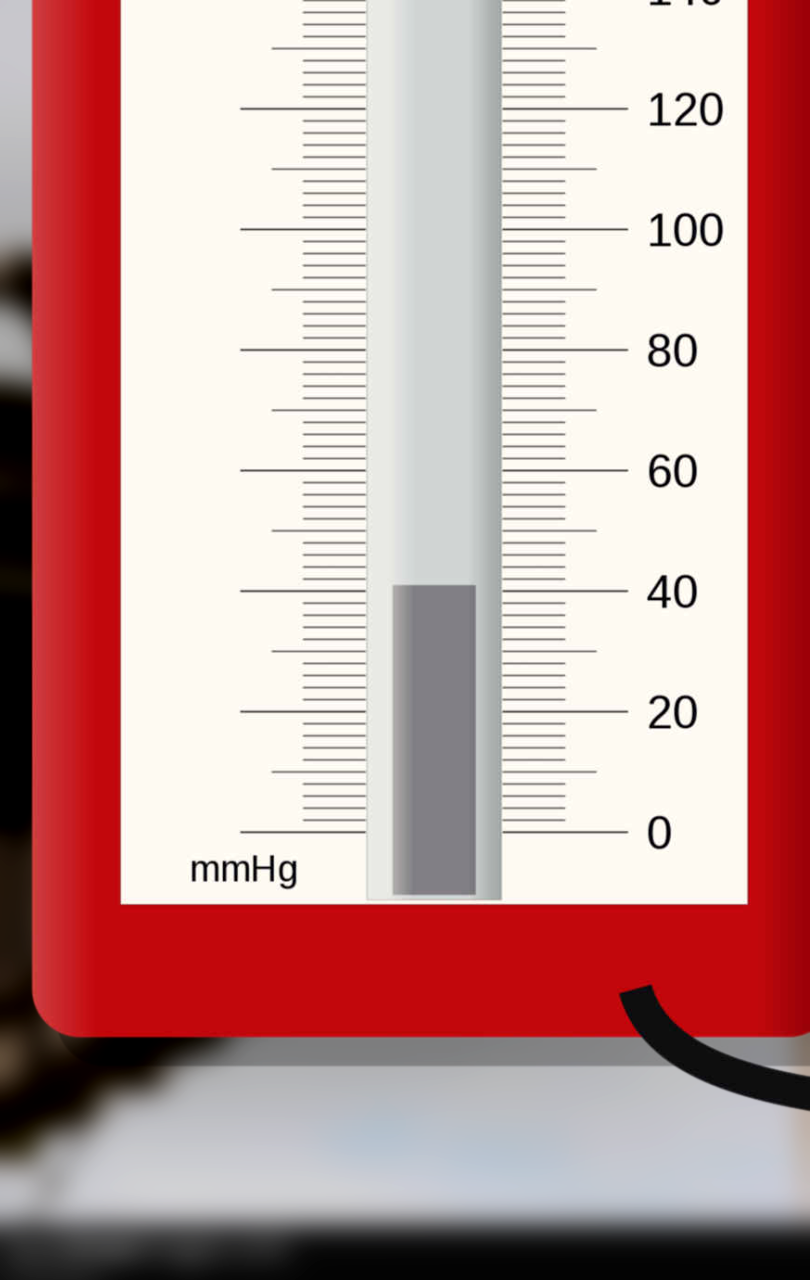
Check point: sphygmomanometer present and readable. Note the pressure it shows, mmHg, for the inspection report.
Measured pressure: 41 mmHg
